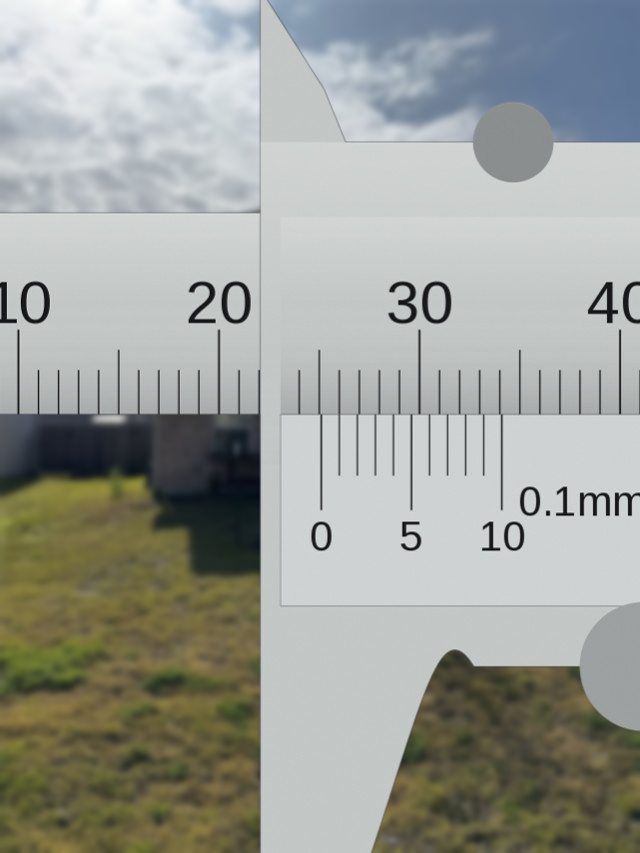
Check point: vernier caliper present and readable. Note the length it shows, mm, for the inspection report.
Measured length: 25.1 mm
